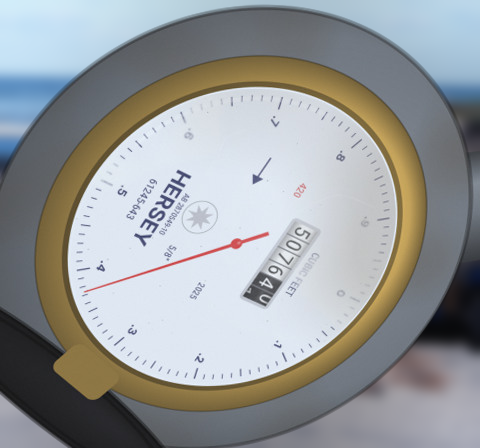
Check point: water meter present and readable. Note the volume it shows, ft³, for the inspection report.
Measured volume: 507640.37 ft³
